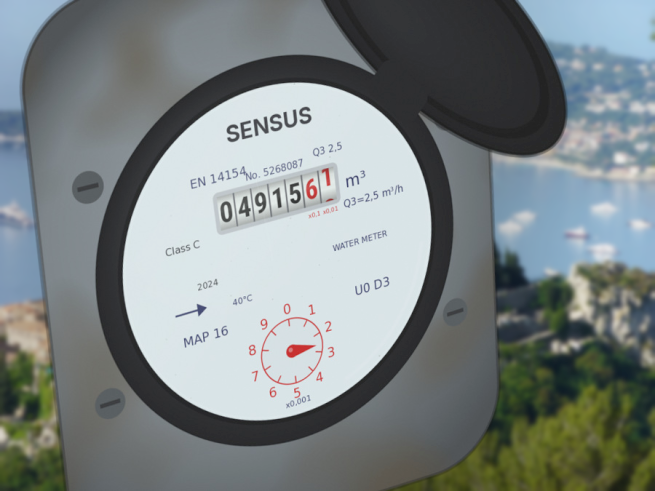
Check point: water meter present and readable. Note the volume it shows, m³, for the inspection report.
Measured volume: 4915.612 m³
